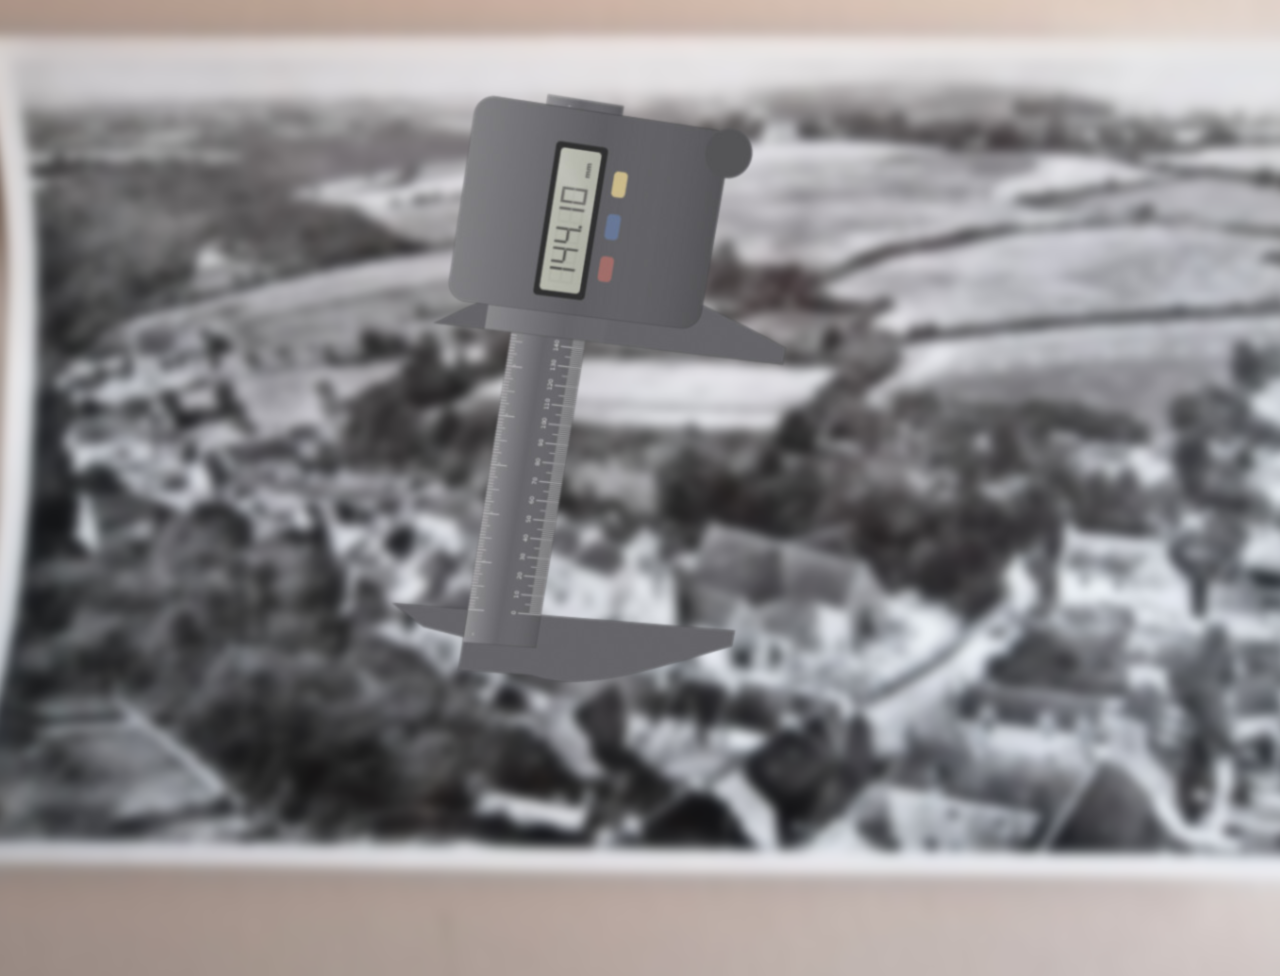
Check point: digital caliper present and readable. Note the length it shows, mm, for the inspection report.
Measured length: 144.10 mm
